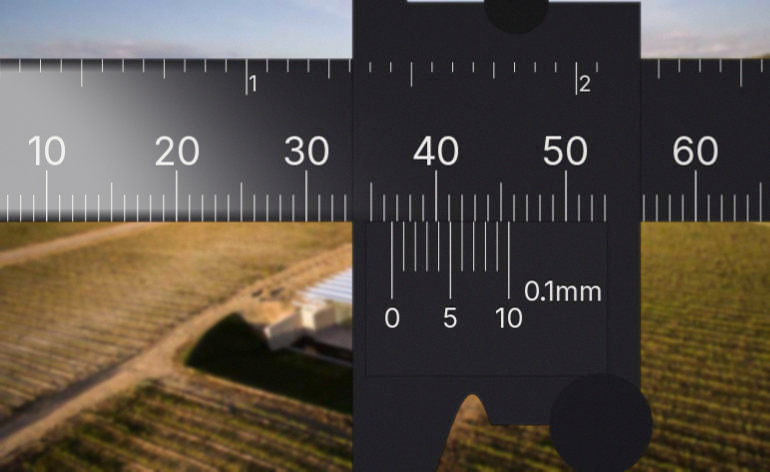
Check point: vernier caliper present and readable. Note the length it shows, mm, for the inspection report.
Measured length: 36.6 mm
